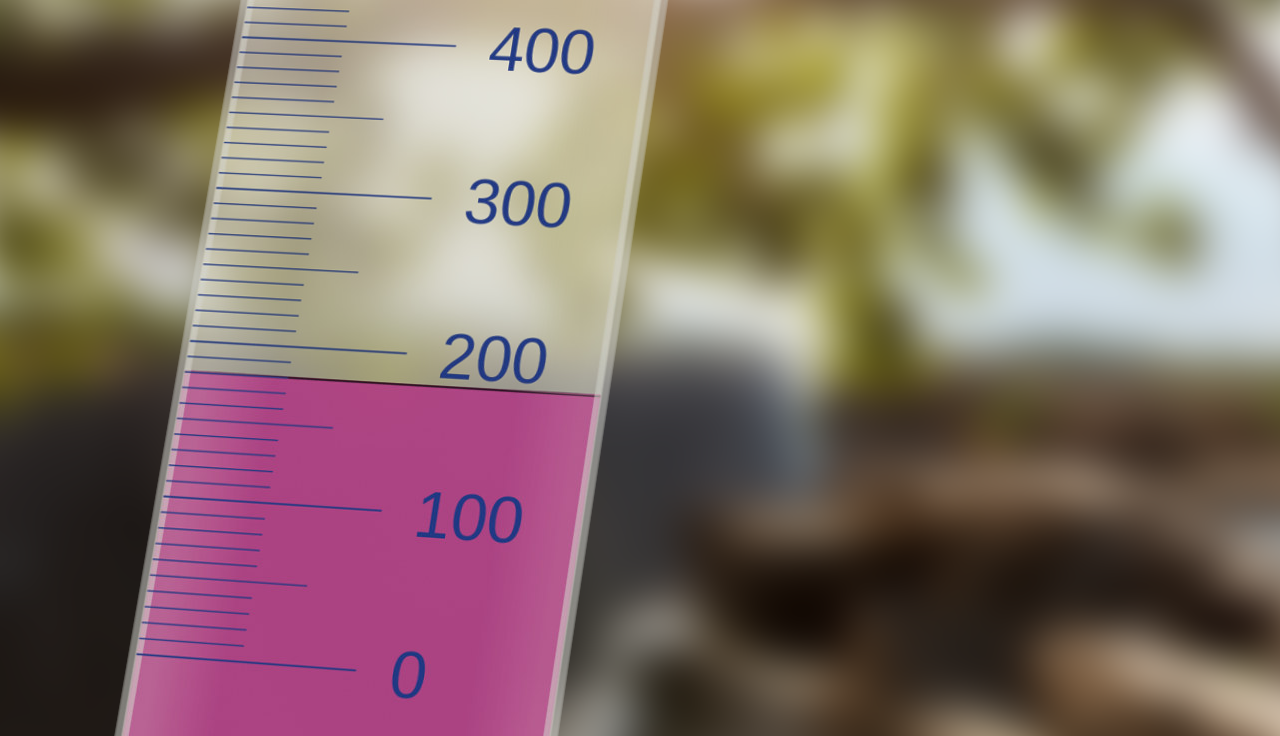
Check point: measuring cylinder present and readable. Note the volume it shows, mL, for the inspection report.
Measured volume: 180 mL
